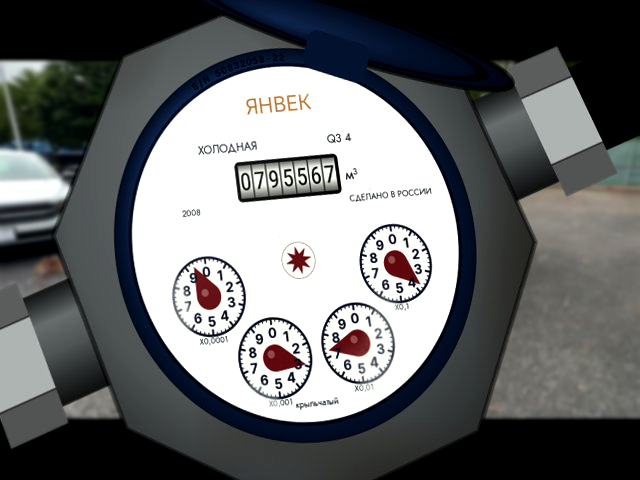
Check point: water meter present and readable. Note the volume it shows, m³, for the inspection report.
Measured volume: 795567.3729 m³
